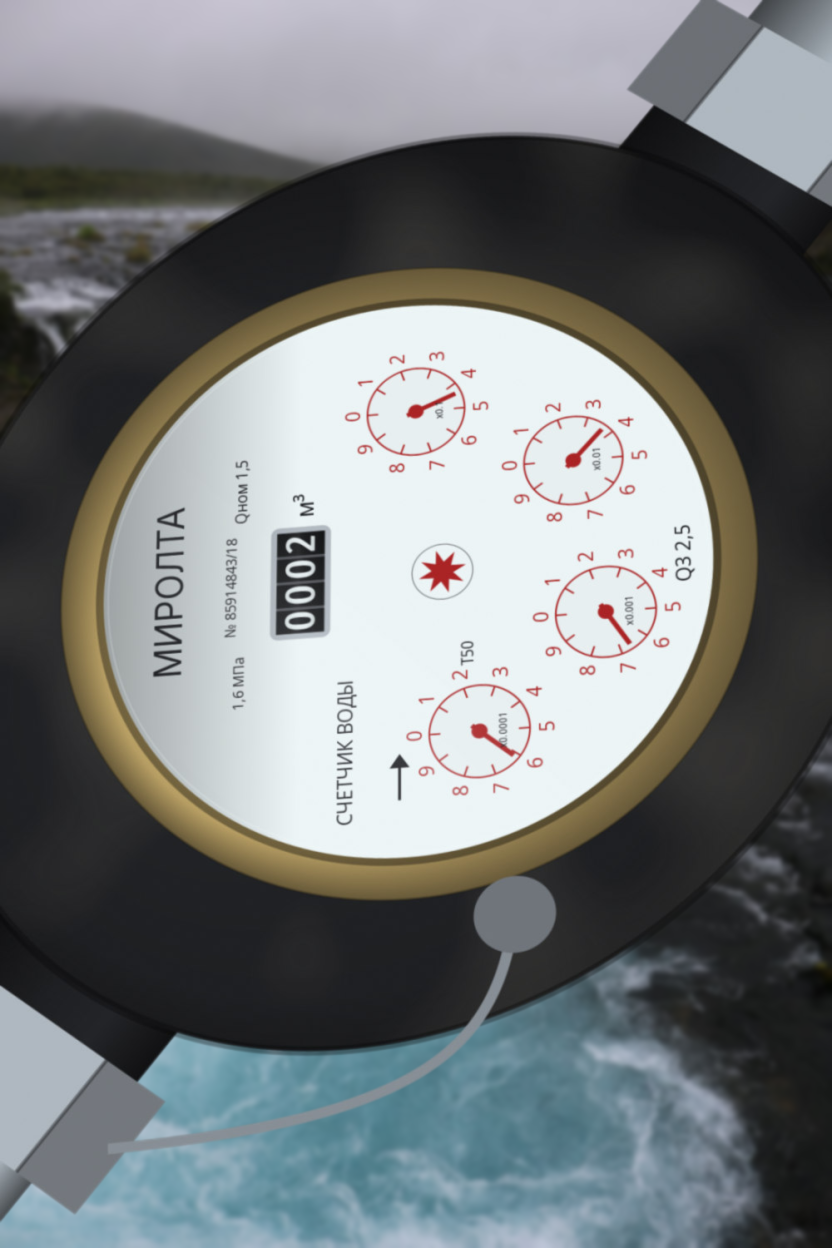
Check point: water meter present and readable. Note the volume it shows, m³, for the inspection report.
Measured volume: 2.4366 m³
